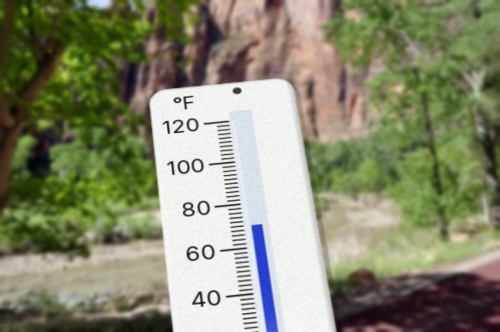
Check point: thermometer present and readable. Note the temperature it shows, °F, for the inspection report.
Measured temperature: 70 °F
